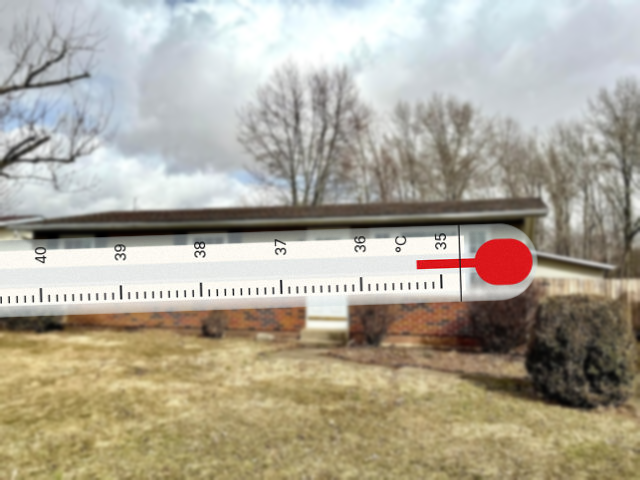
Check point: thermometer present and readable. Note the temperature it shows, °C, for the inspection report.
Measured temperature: 35.3 °C
